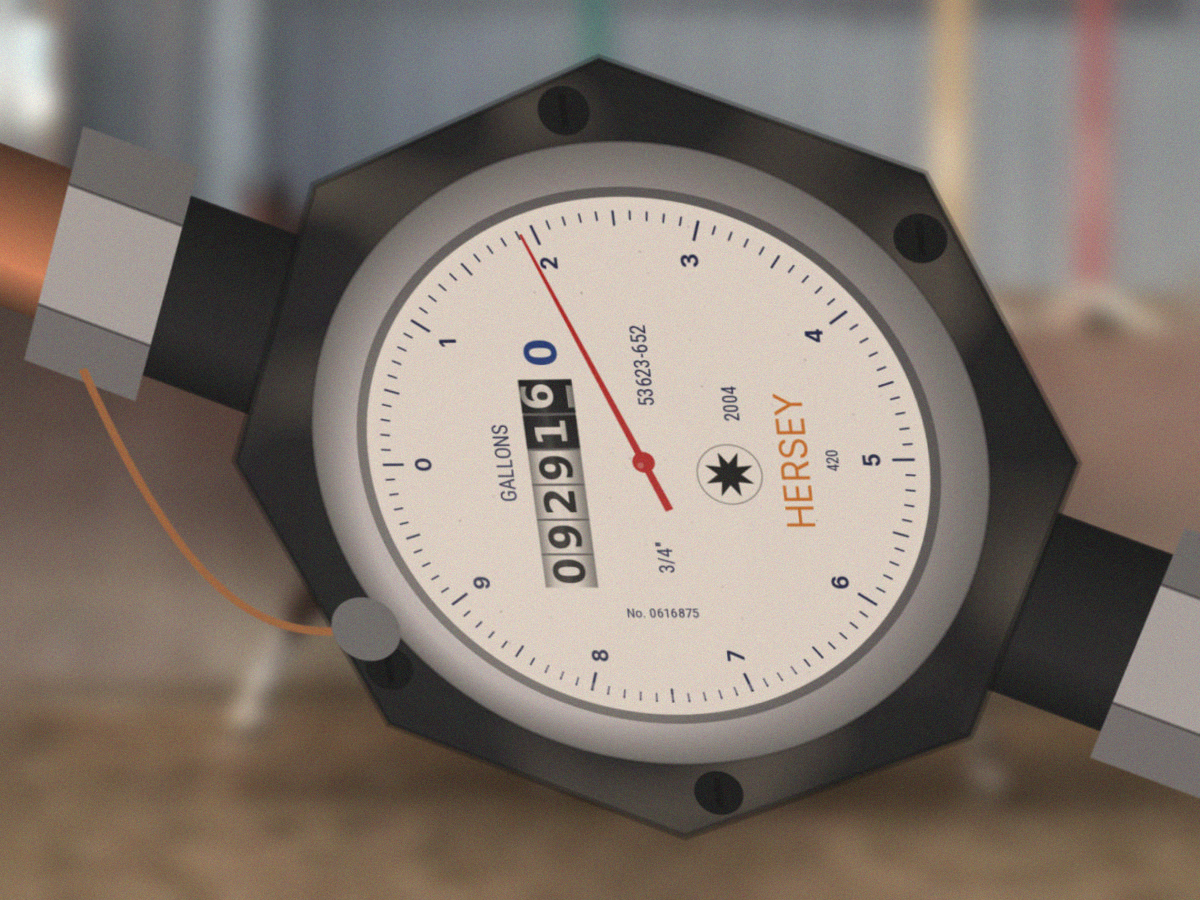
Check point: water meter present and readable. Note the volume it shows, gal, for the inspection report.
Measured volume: 929161.9 gal
